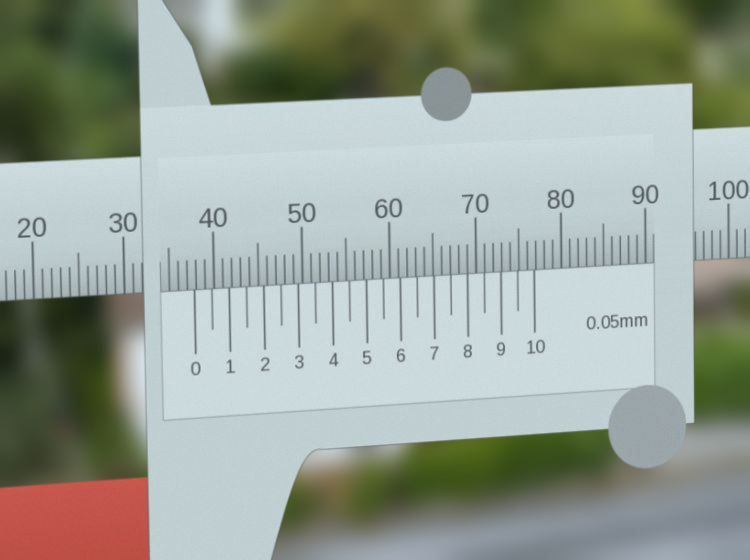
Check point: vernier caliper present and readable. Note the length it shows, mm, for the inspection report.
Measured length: 37.8 mm
